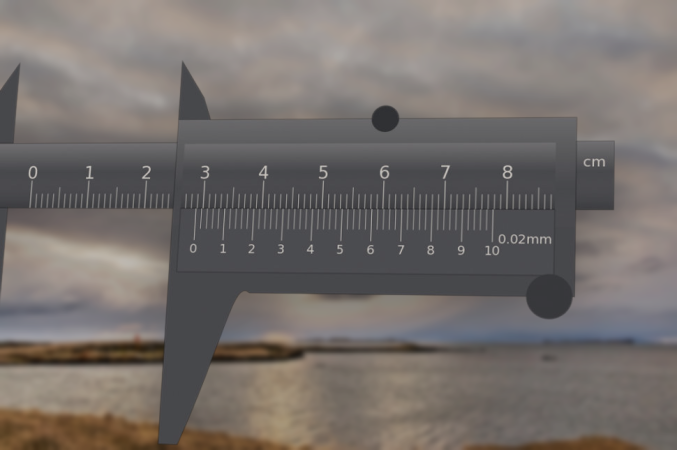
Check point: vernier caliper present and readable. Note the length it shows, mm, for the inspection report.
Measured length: 28.8 mm
